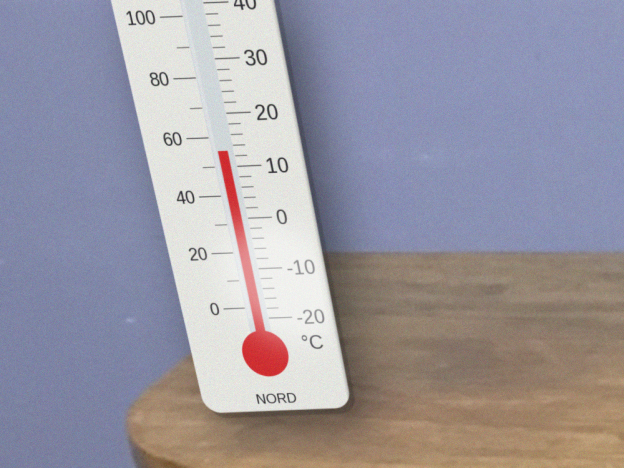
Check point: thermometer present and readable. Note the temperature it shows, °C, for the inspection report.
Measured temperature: 13 °C
